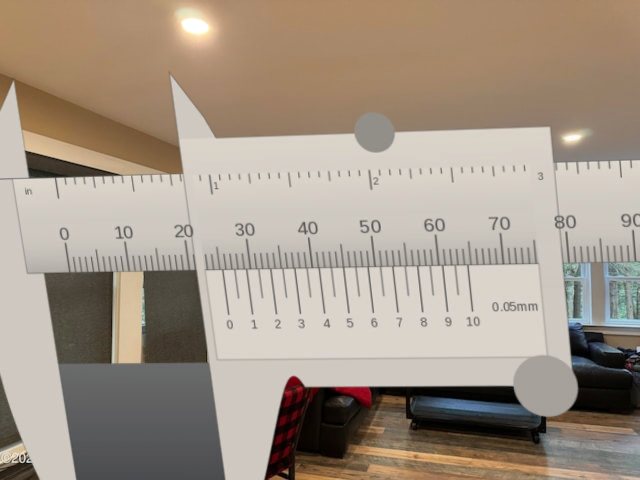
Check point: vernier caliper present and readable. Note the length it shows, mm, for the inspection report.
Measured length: 25.5 mm
